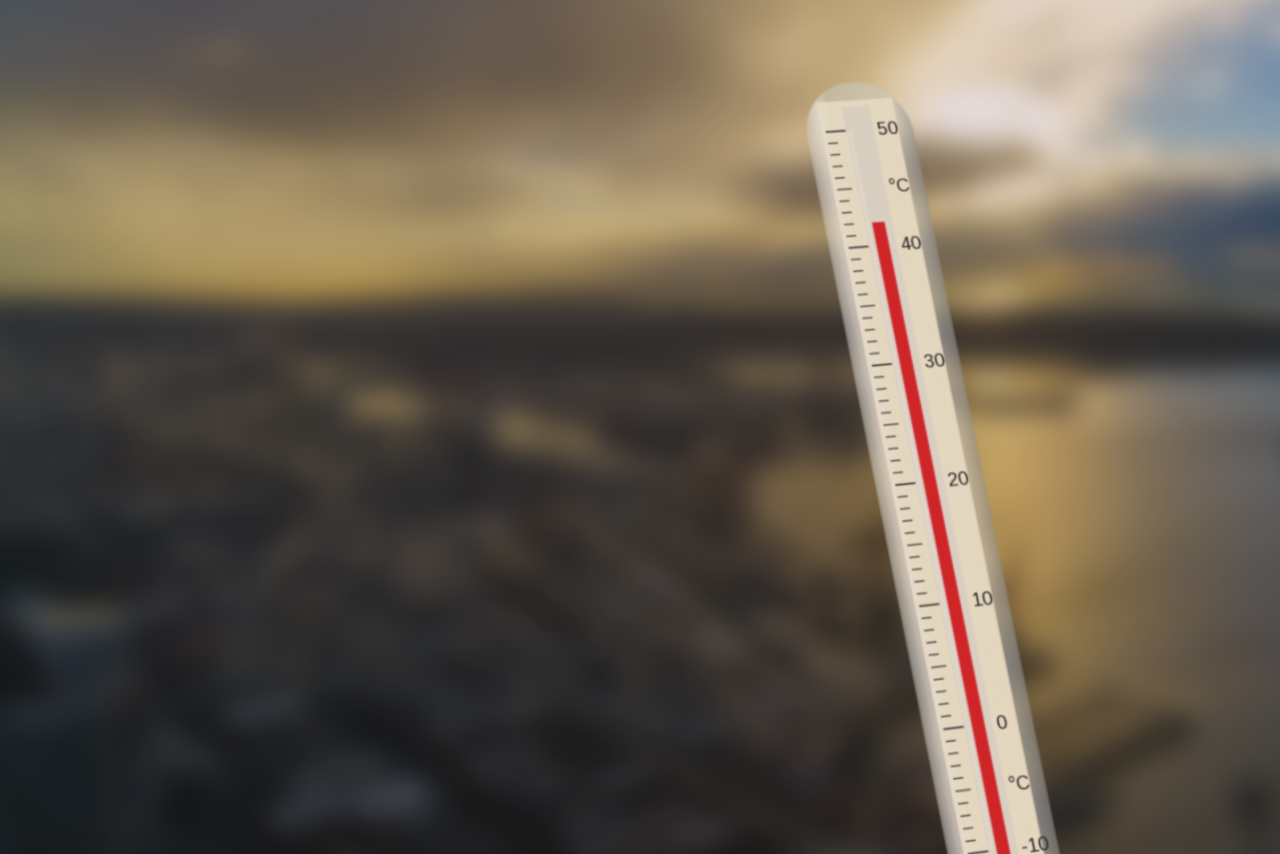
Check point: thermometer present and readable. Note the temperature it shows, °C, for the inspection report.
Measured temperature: 42 °C
